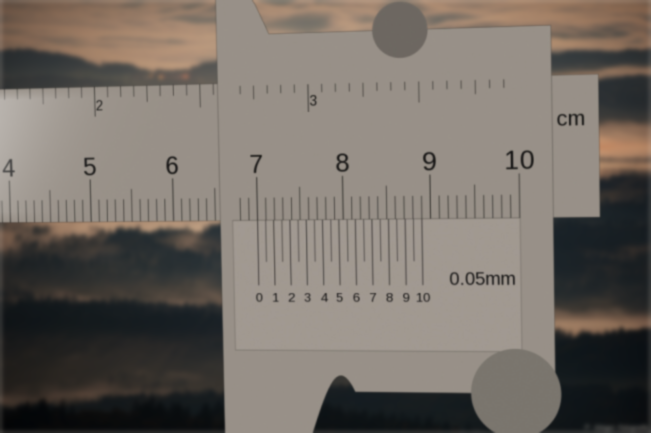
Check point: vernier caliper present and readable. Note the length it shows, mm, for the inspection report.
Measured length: 70.0 mm
